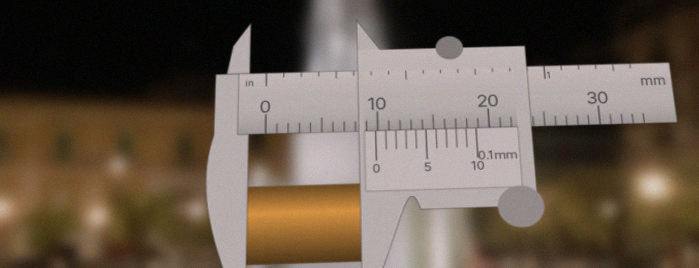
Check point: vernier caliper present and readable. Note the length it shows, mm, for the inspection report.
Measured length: 9.8 mm
